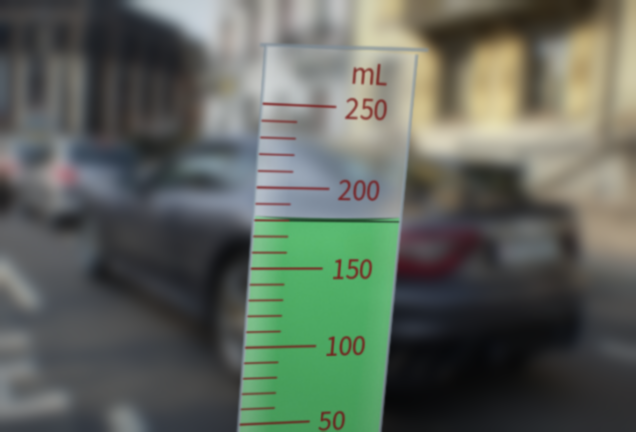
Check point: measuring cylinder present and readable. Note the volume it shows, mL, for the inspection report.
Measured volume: 180 mL
